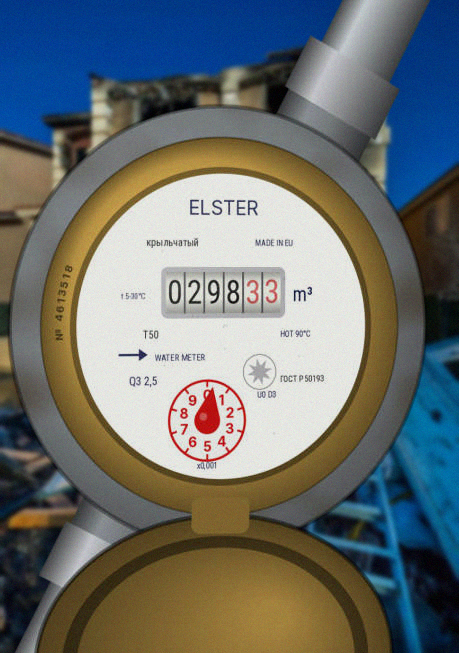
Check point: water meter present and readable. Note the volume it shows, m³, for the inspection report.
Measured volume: 298.330 m³
